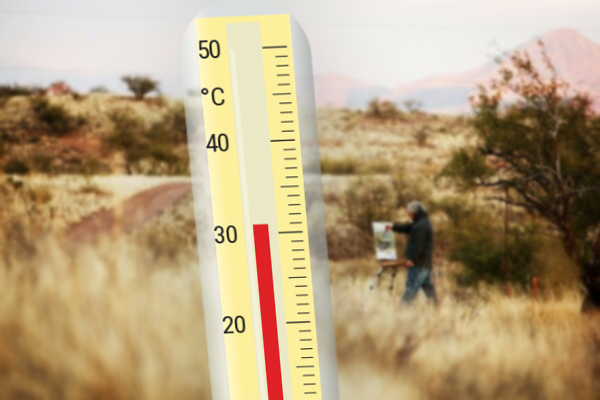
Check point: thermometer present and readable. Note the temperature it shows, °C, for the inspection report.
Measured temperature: 31 °C
